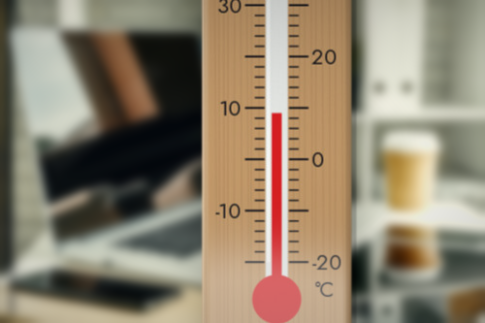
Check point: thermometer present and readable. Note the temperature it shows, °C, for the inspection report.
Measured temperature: 9 °C
